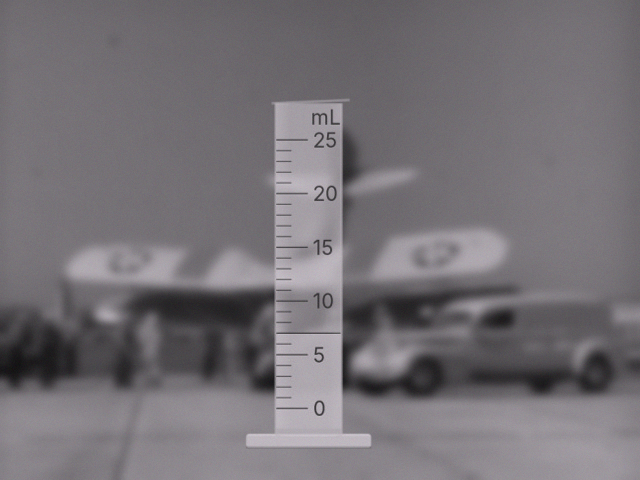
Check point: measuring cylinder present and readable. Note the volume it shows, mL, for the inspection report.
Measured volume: 7 mL
